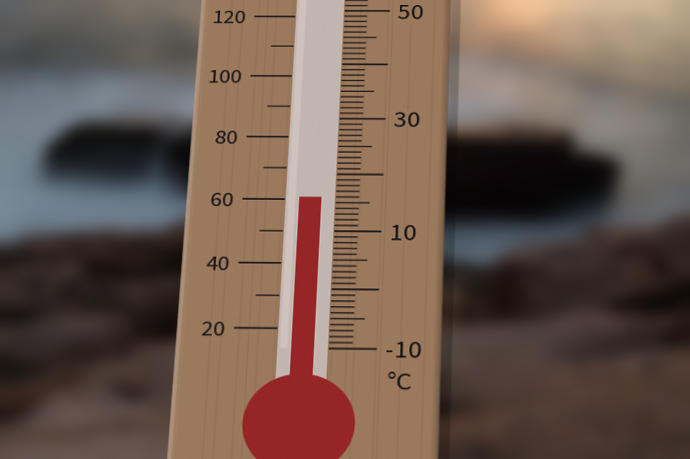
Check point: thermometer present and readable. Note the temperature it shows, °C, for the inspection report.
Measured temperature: 16 °C
